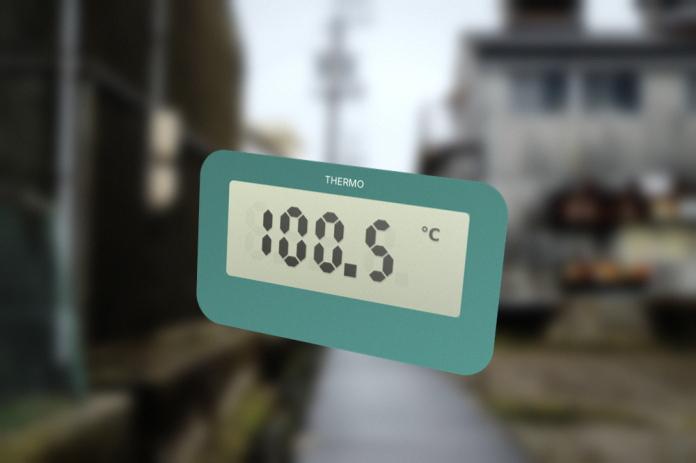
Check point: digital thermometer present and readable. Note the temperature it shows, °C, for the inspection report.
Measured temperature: 100.5 °C
